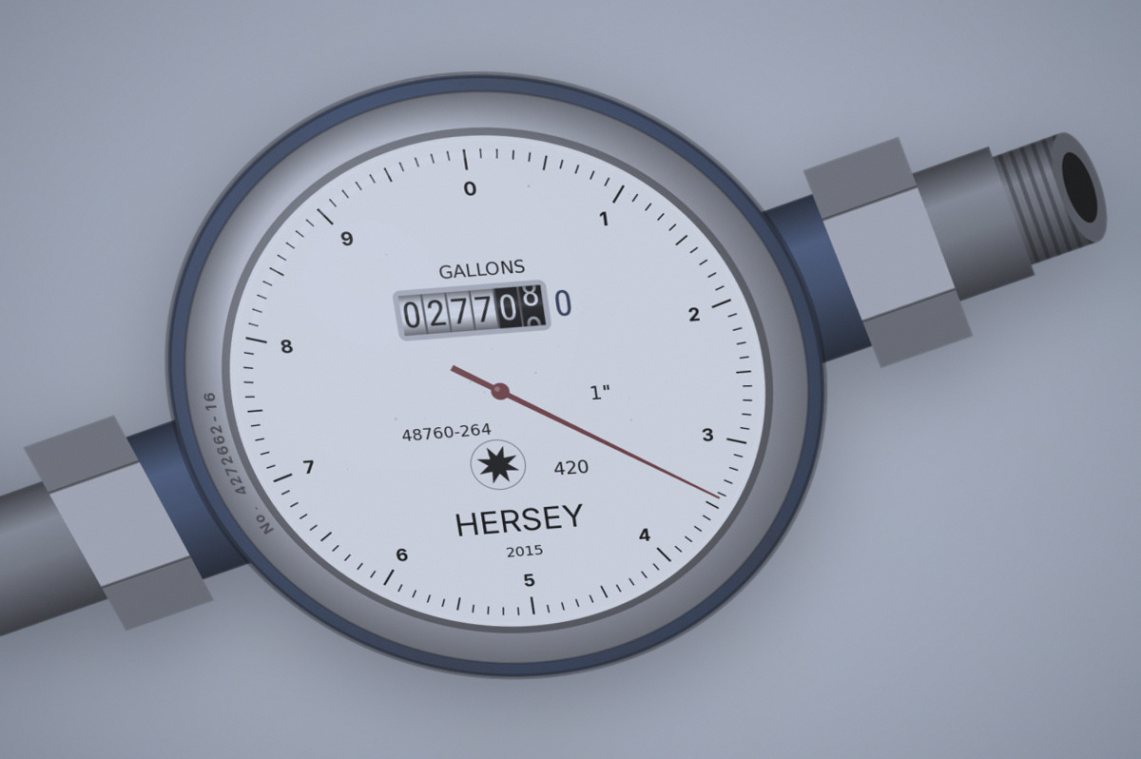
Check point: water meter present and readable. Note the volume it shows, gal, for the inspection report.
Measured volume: 277083.4 gal
